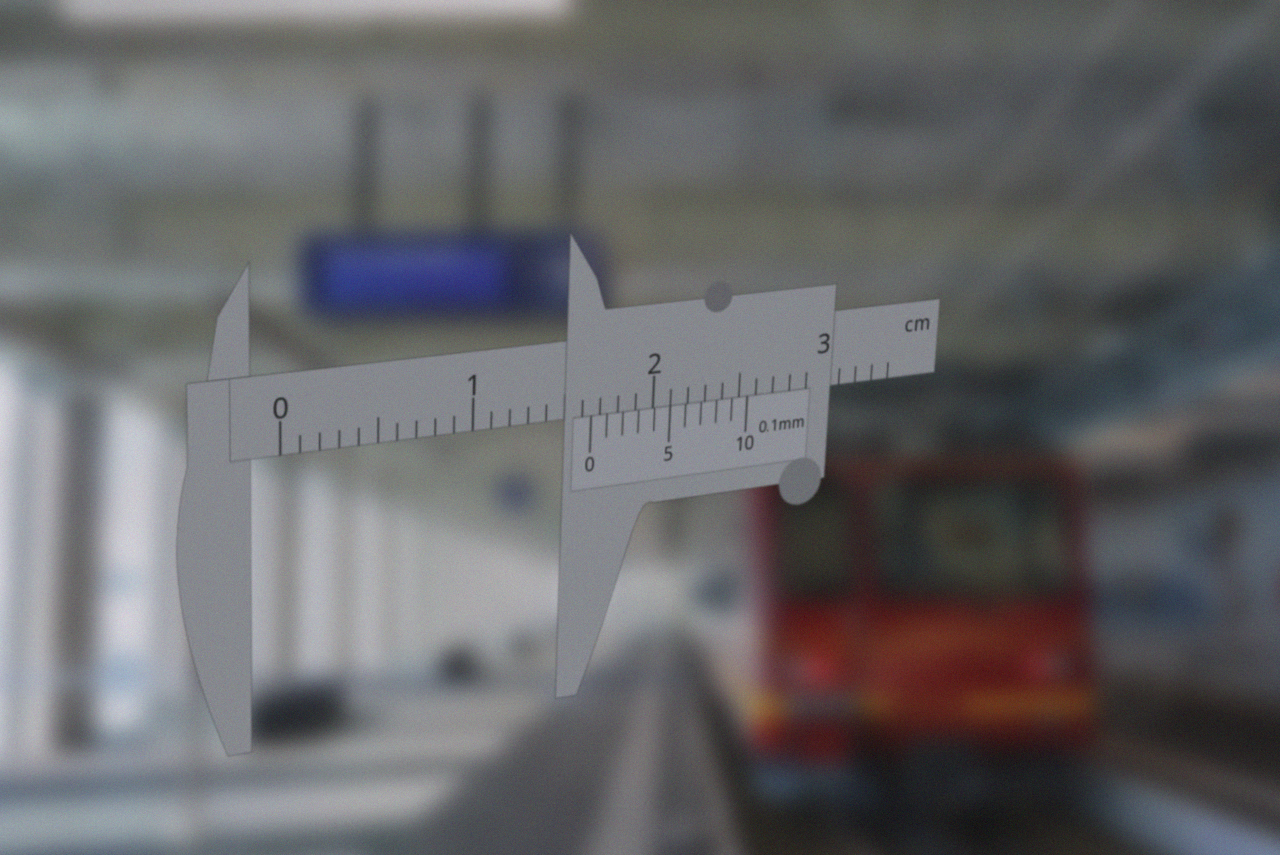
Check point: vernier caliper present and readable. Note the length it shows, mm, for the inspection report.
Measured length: 16.5 mm
